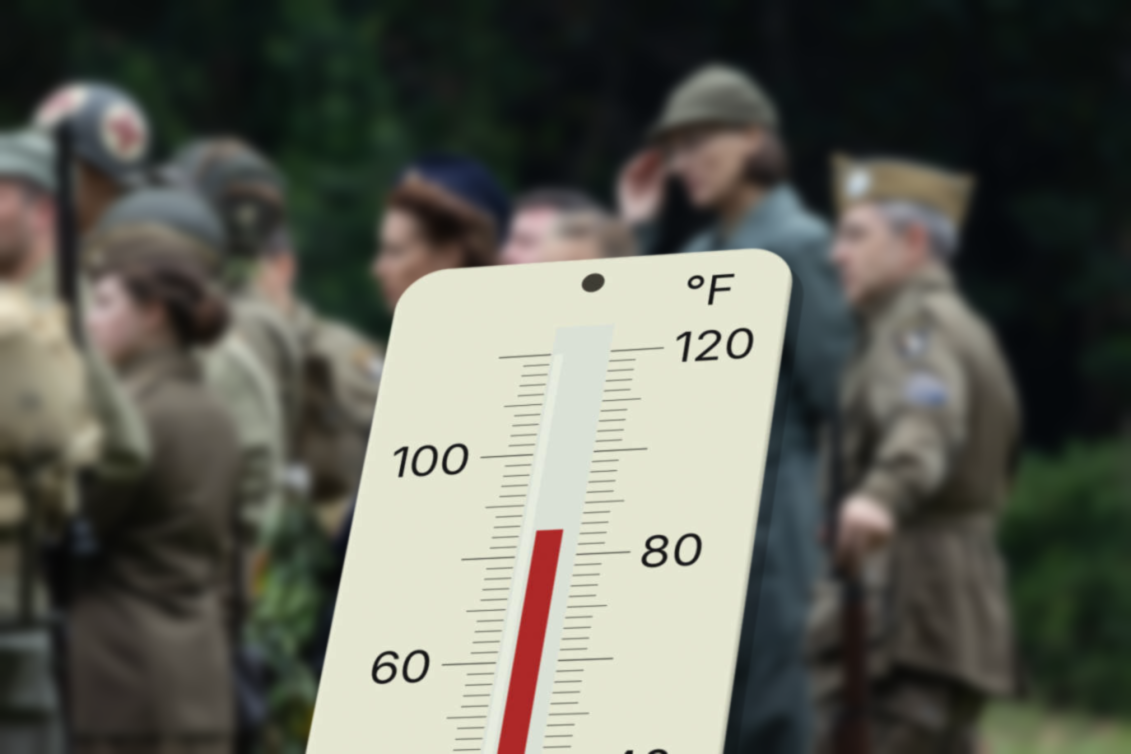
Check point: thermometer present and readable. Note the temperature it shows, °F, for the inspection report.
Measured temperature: 85 °F
